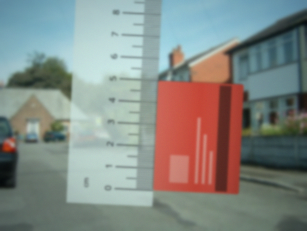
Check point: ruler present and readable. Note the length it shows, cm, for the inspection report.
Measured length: 5 cm
